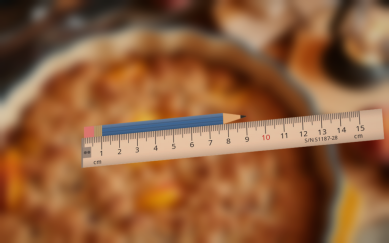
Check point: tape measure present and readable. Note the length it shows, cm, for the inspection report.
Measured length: 9 cm
